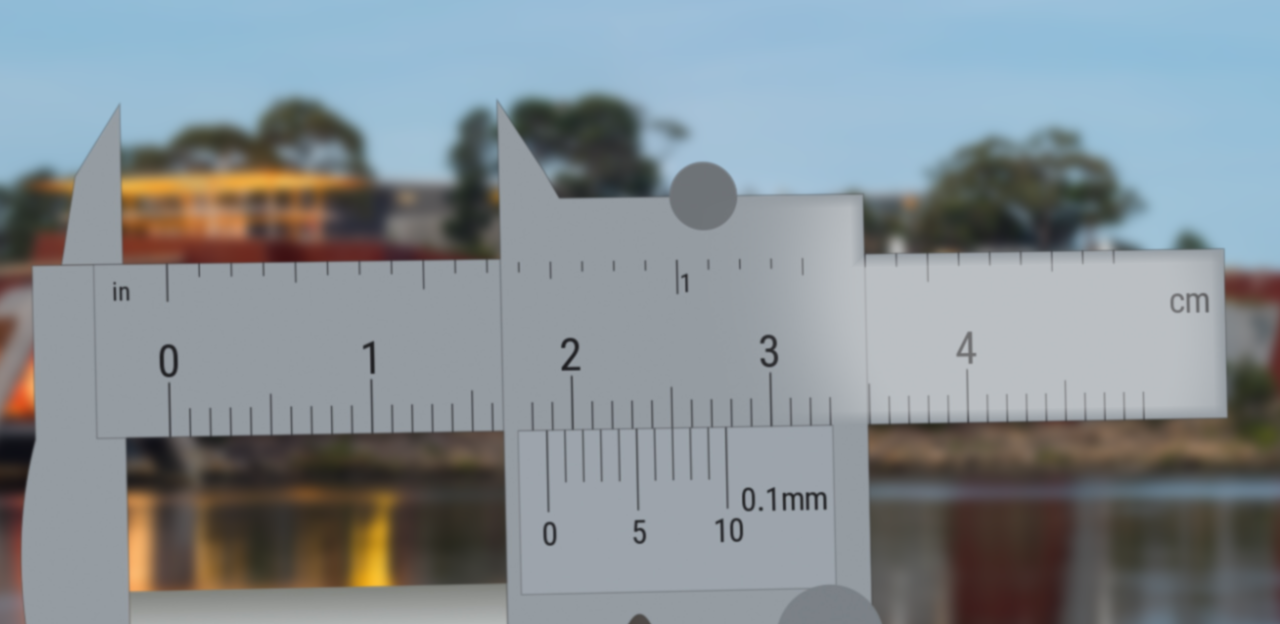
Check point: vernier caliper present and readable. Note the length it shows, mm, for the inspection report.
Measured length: 18.7 mm
